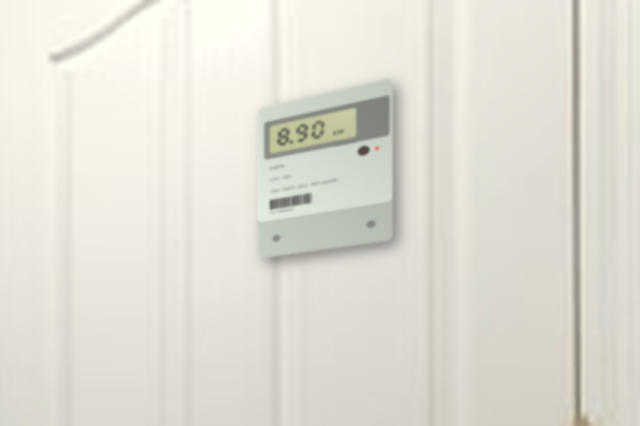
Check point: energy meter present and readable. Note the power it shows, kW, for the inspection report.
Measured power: 8.90 kW
